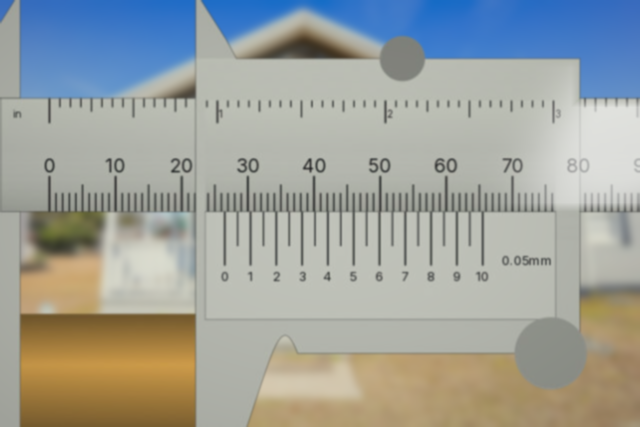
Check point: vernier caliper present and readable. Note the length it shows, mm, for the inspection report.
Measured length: 26.5 mm
